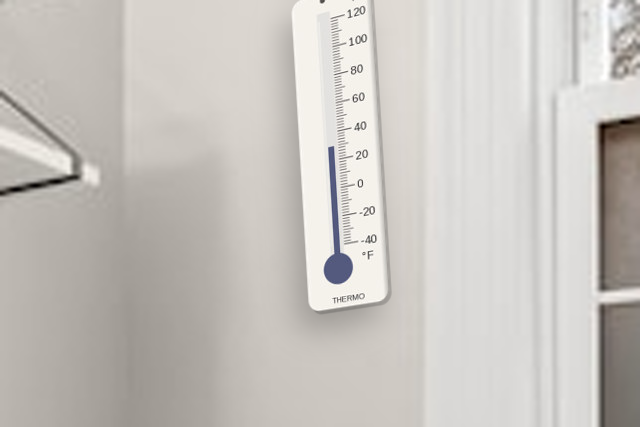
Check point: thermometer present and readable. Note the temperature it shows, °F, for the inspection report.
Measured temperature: 30 °F
